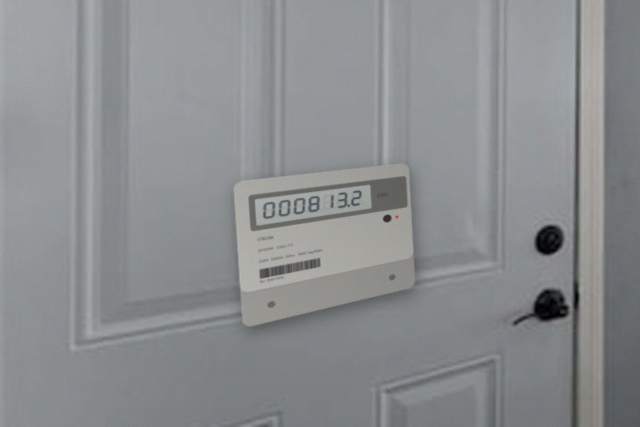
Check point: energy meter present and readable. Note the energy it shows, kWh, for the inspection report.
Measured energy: 813.2 kWh
